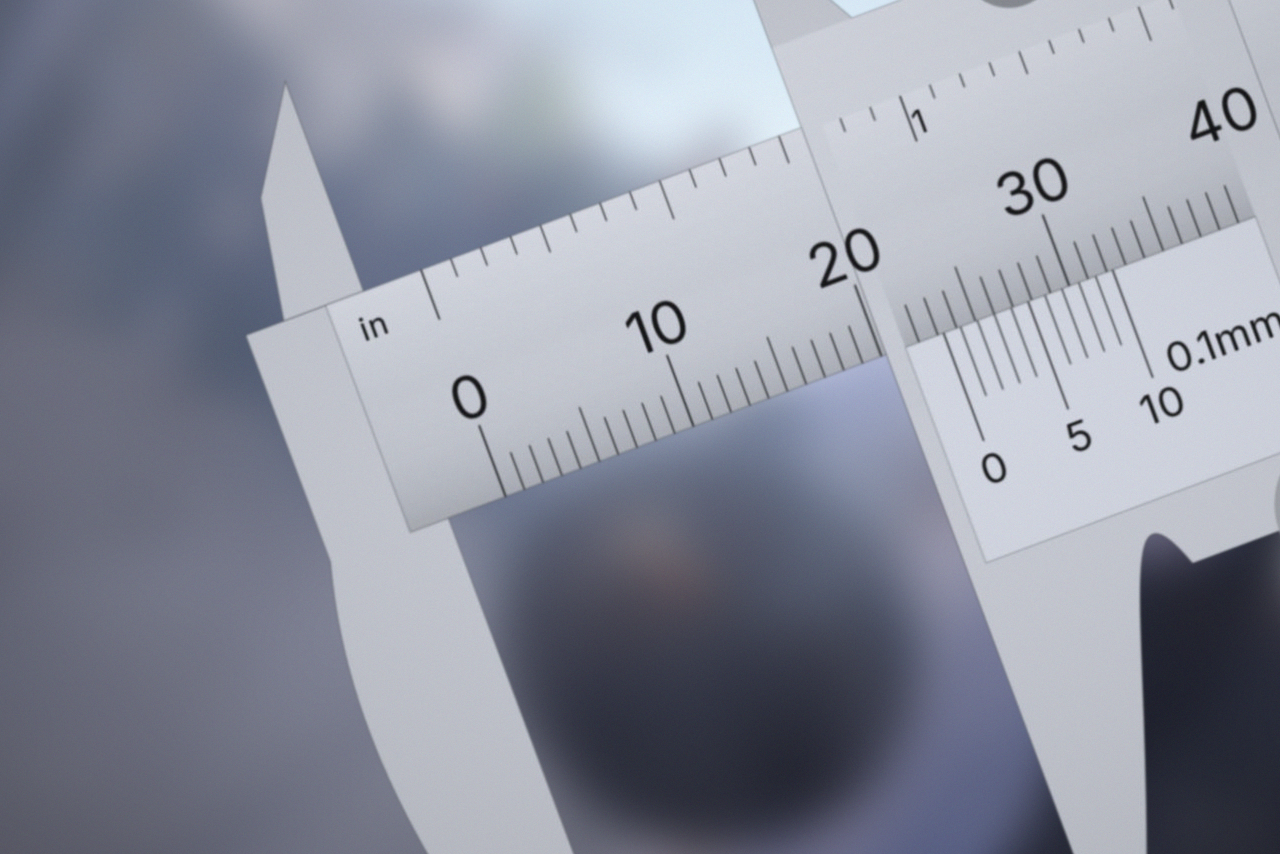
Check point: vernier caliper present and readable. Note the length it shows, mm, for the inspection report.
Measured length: 23.3 mm
